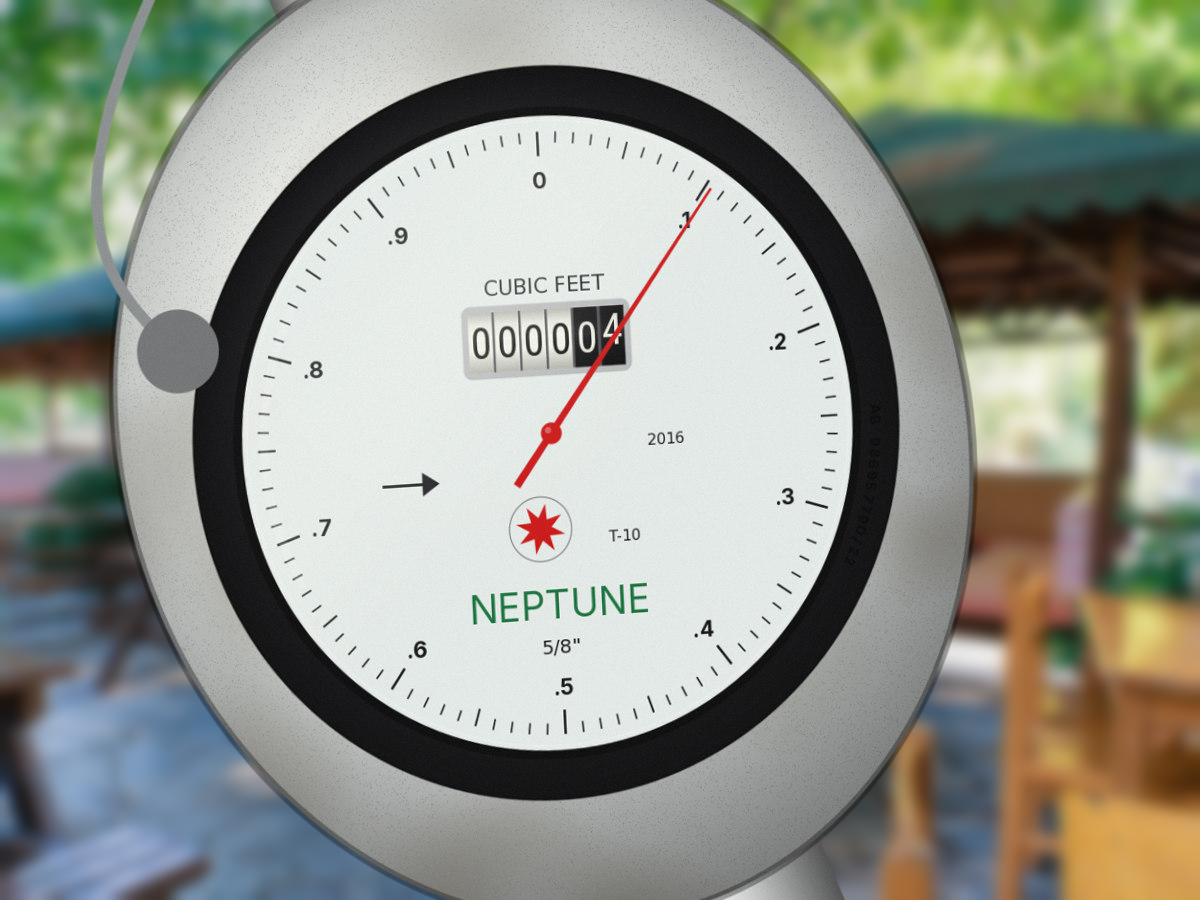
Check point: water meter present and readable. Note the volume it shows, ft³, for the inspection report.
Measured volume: 4.10 ft³
